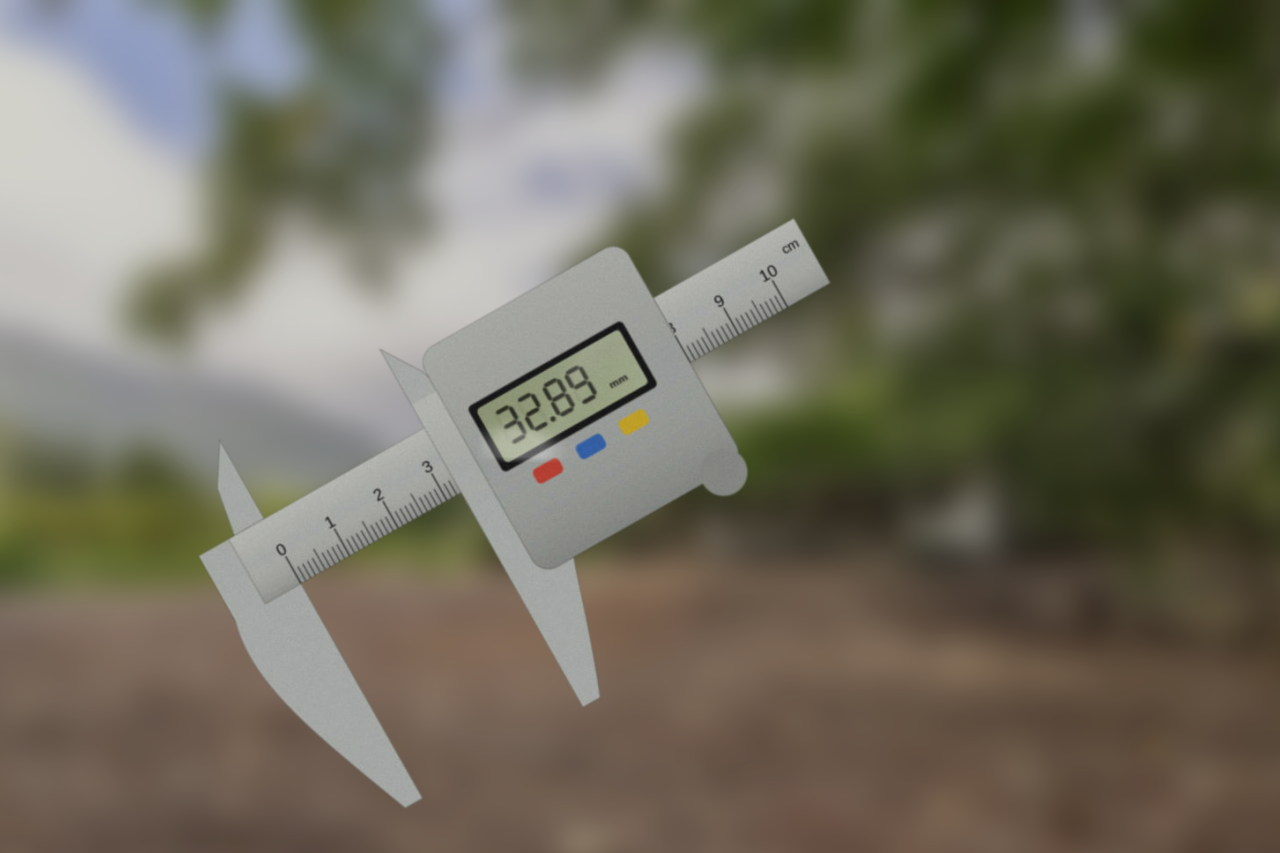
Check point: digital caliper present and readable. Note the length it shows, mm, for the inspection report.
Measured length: 32.89 mm
